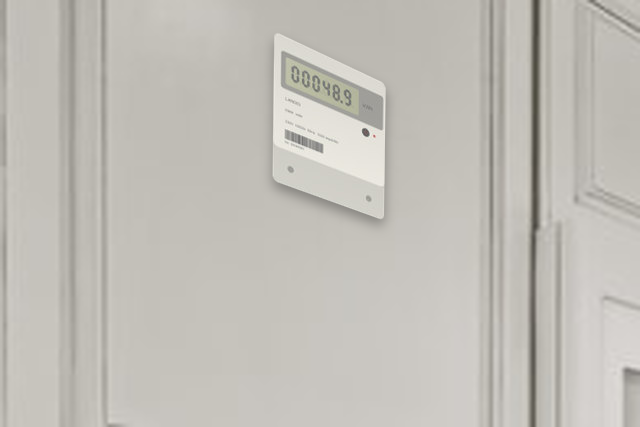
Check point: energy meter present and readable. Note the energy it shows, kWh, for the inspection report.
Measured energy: 48.9 kWh
